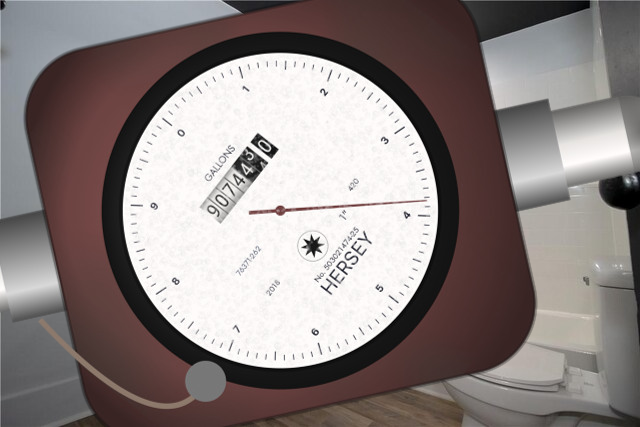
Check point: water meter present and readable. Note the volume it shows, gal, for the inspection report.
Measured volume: 9074433.8 gal
